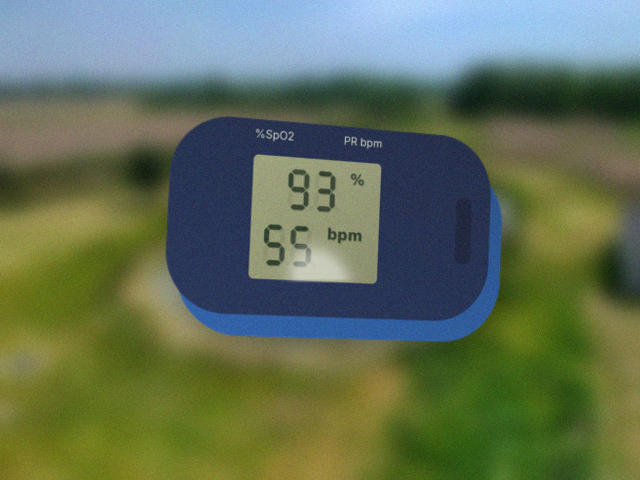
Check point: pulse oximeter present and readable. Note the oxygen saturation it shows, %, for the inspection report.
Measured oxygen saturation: 93 %
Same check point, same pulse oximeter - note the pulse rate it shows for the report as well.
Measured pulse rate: 55 bpm
